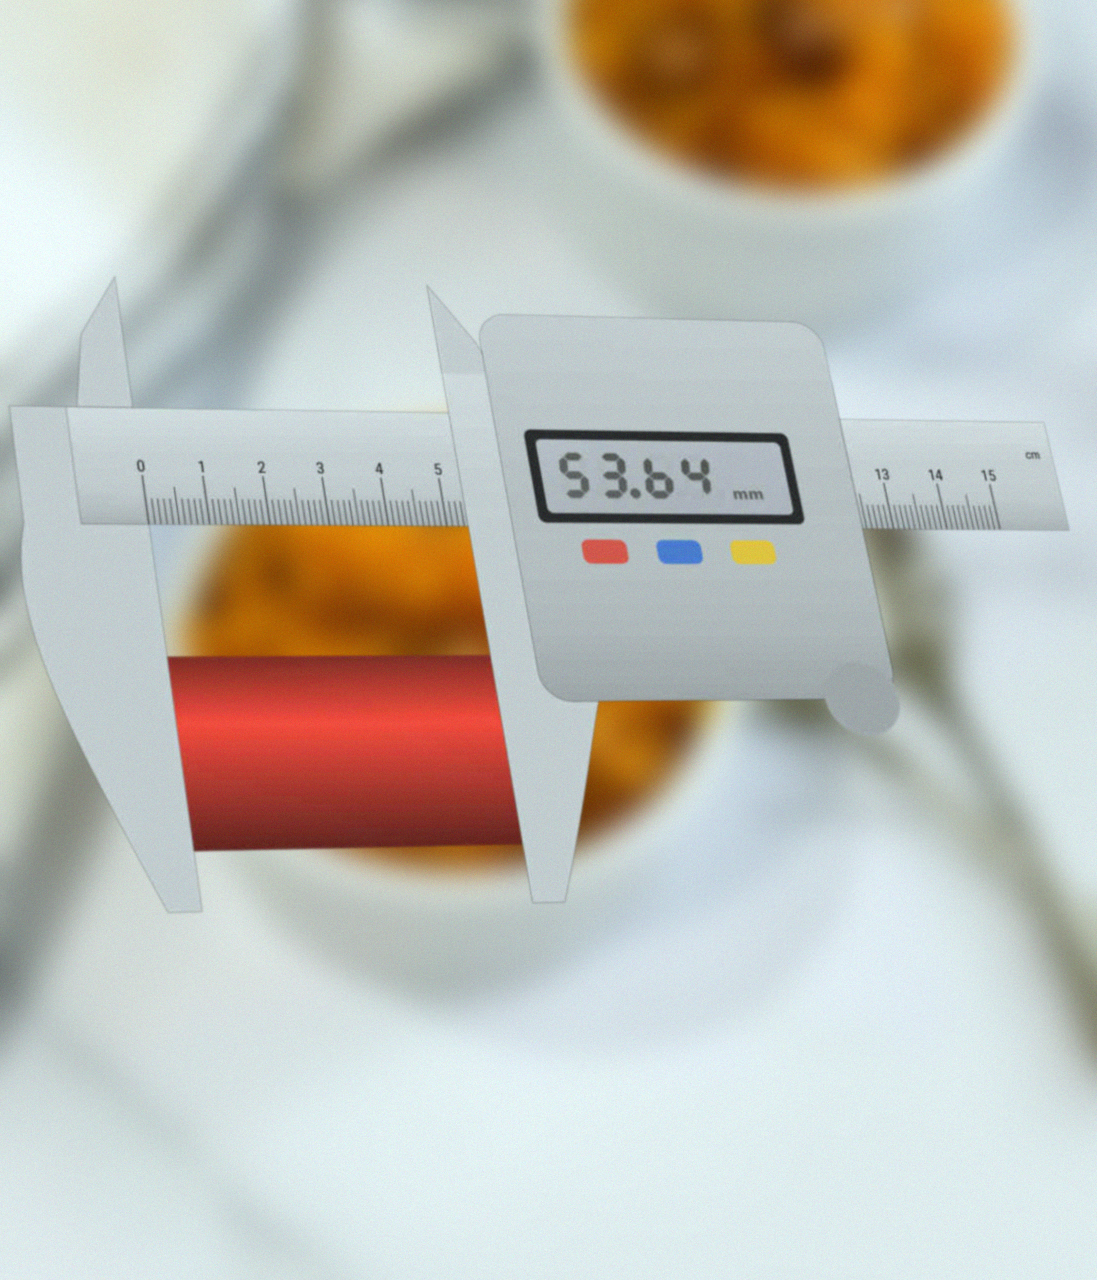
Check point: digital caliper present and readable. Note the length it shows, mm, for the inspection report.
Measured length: 53.64 mm
